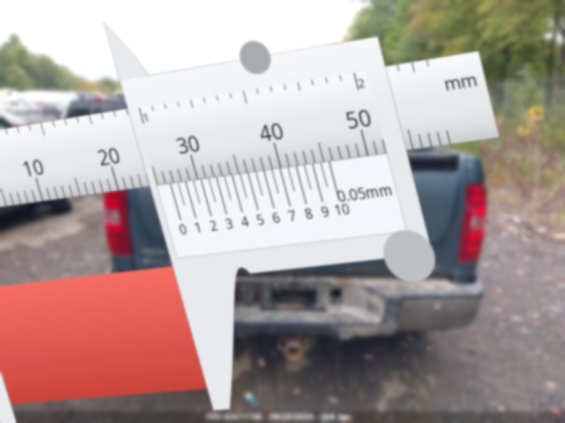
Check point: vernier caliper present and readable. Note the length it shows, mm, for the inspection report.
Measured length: 26.6 mm
